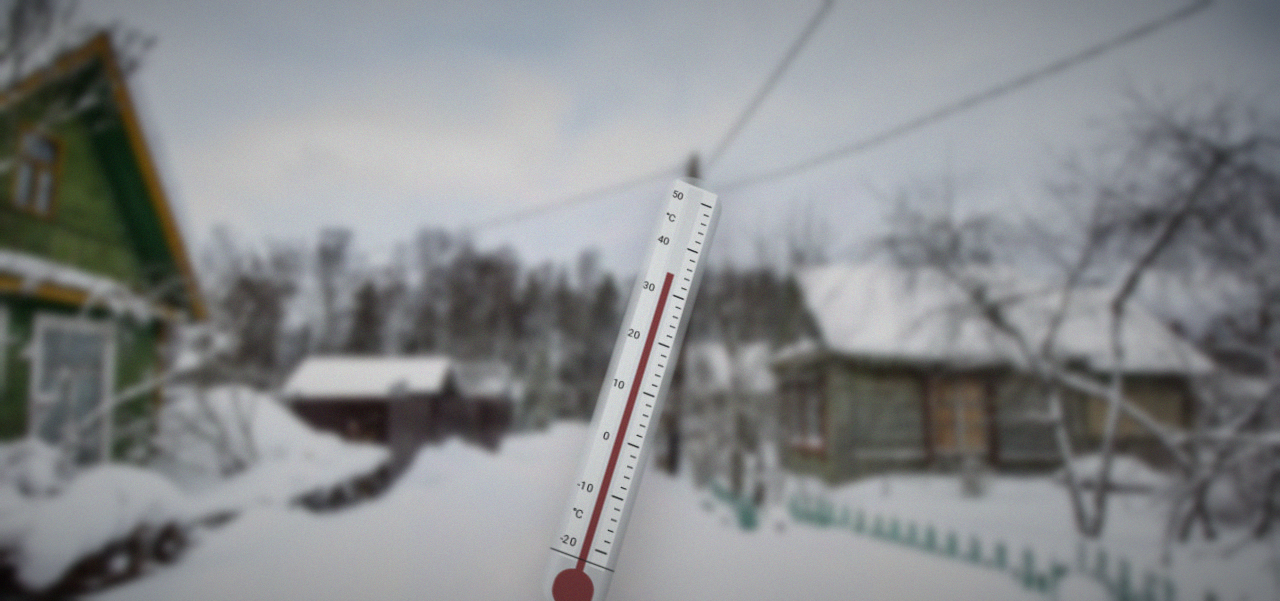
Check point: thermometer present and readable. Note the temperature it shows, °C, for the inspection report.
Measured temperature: 34 °C
